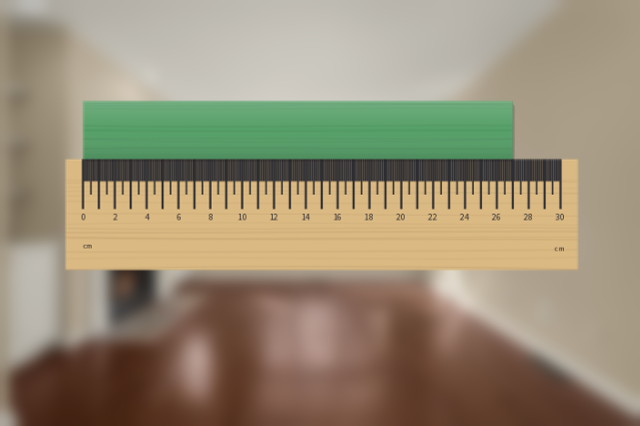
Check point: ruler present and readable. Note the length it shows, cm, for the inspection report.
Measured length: 27 cm
